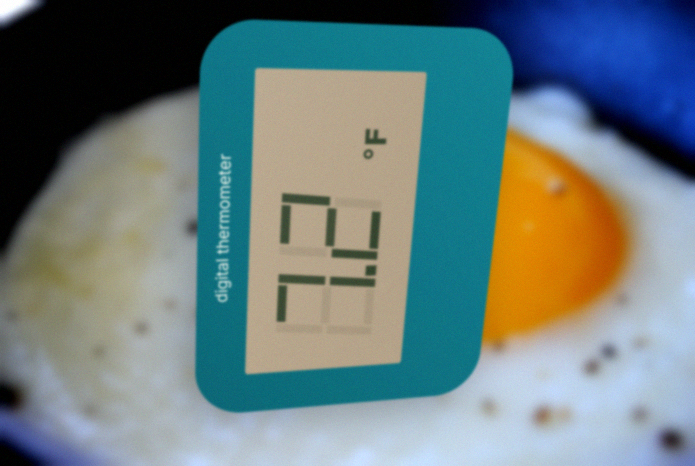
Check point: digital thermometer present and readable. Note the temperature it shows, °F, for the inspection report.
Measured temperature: 7.2 °F
